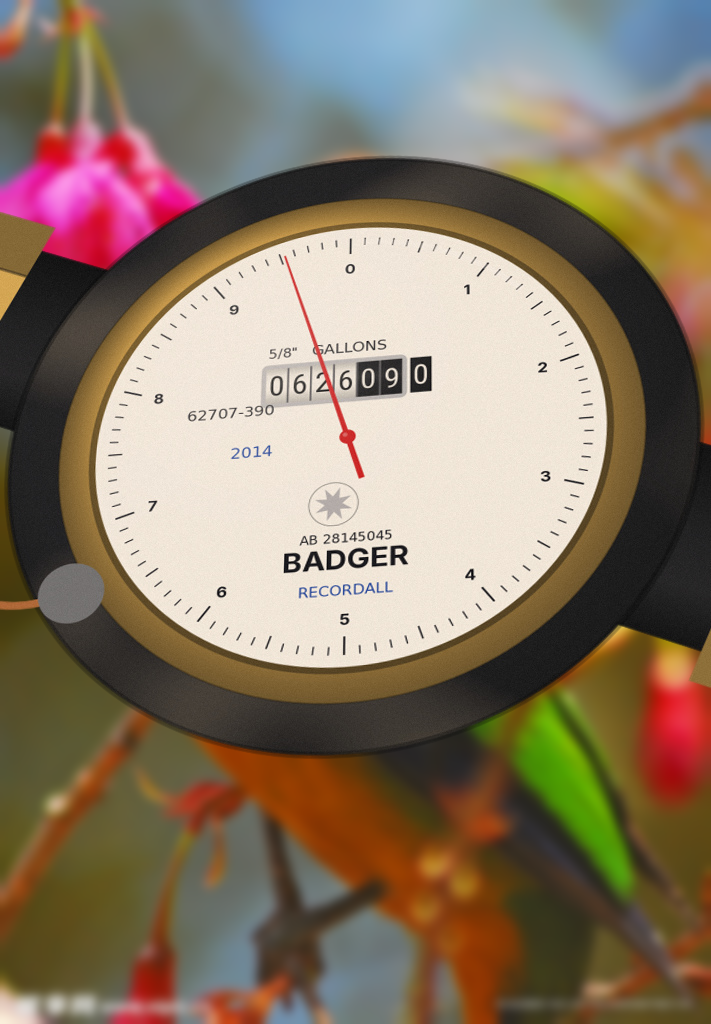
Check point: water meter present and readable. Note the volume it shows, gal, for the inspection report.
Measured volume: 626089.5 gal
